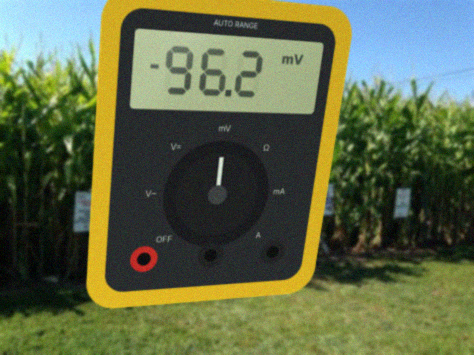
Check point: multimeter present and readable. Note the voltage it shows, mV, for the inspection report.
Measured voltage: -96.2 mV
